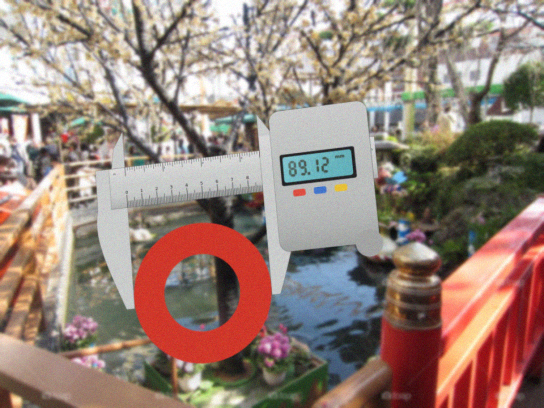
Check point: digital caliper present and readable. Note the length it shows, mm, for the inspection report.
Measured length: 89.12 mm
